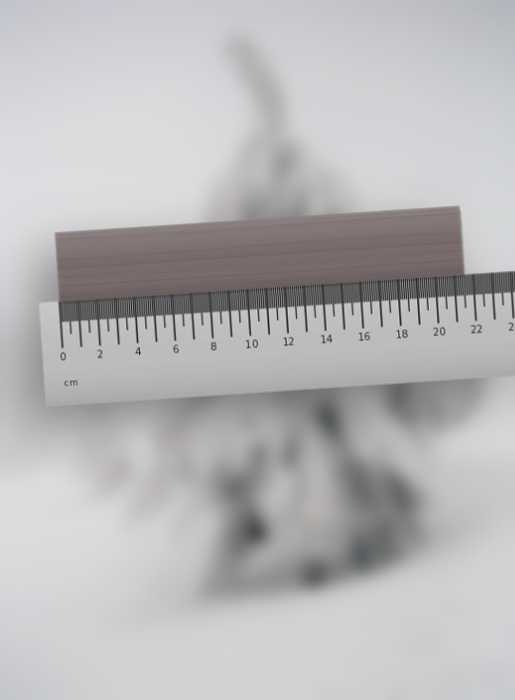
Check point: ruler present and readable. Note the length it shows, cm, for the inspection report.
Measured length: 21.5 cm
